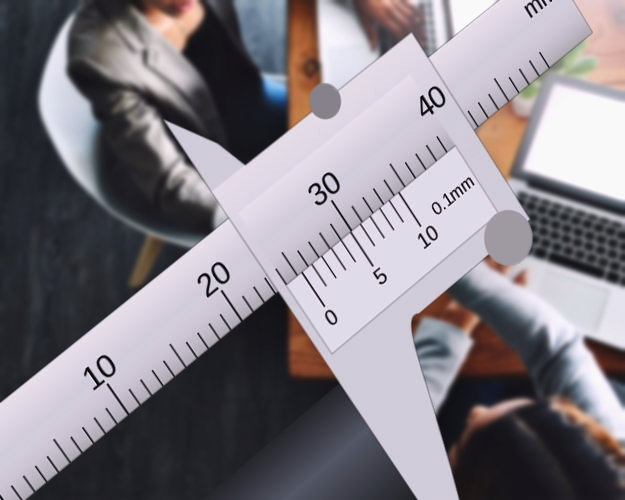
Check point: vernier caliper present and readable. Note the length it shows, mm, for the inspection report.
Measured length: 25.4 mm
